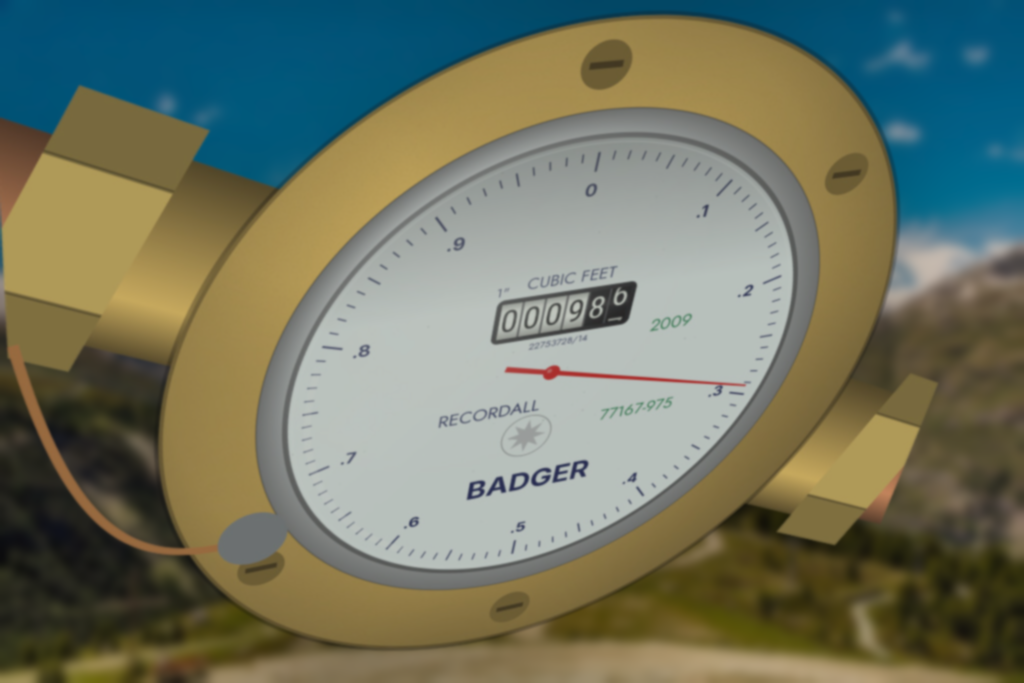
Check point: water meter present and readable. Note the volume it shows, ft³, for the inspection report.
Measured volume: 986.29 ft³
